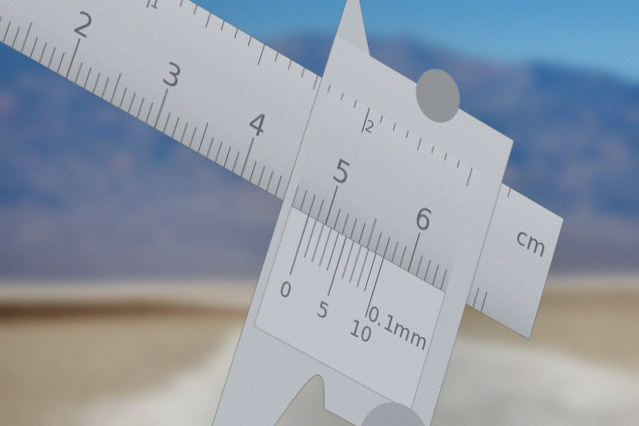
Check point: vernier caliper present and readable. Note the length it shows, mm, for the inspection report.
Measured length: 48.0 mm
